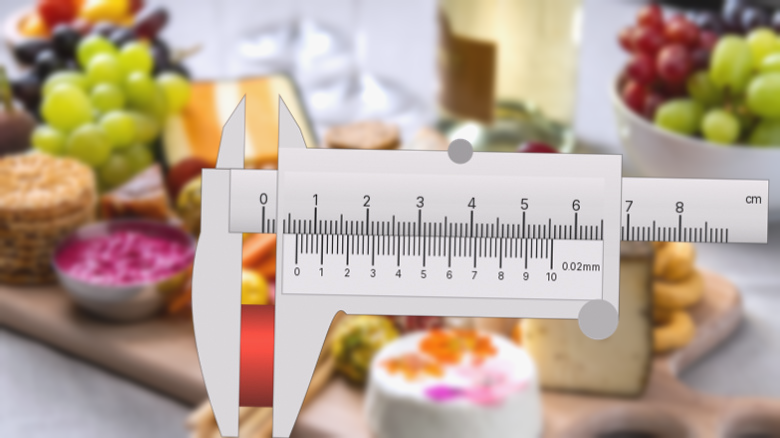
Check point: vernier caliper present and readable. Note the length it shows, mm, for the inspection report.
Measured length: 6.5 mm
